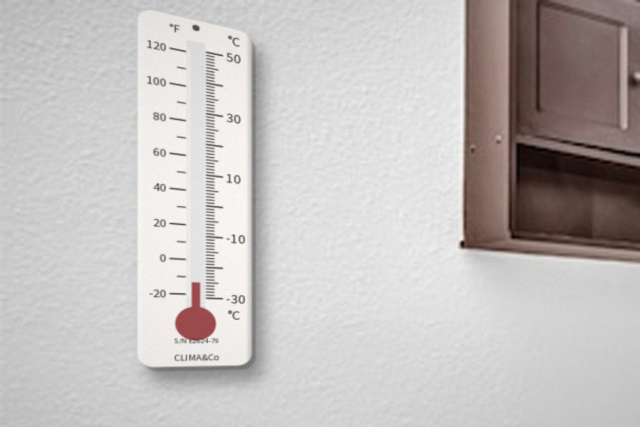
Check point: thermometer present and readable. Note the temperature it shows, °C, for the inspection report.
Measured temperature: -25 °C
